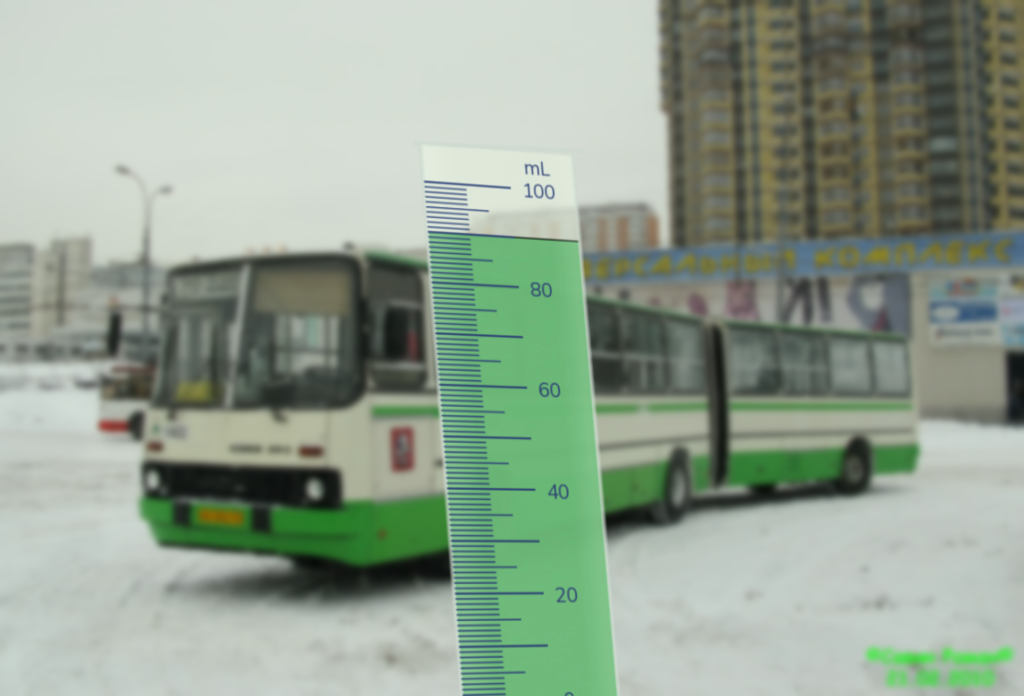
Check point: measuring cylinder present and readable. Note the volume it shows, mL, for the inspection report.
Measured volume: 90 mL
